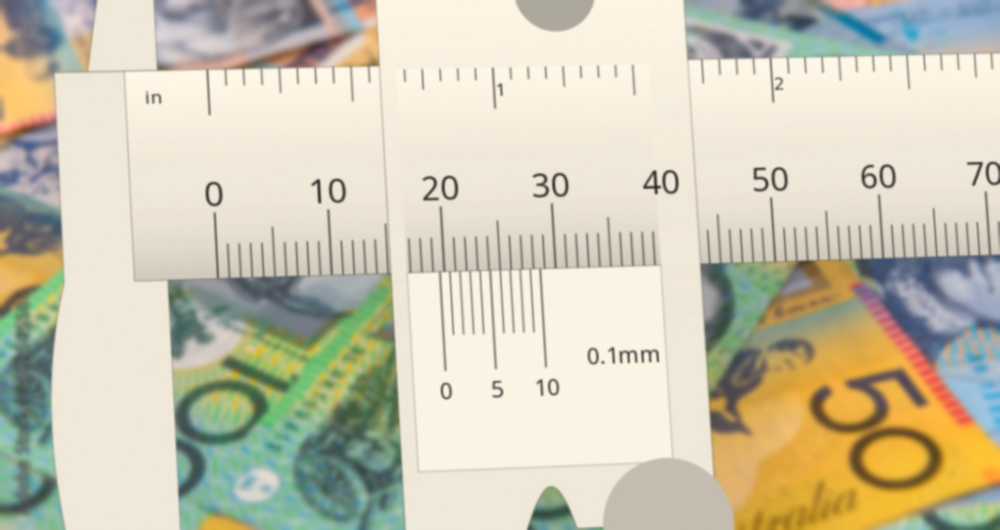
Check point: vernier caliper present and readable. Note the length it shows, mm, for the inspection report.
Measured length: 19.6 mm
